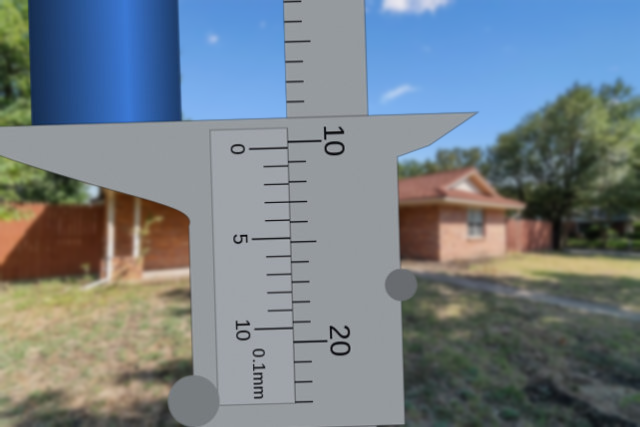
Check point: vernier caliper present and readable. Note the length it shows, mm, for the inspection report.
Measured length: 10.3 mm
